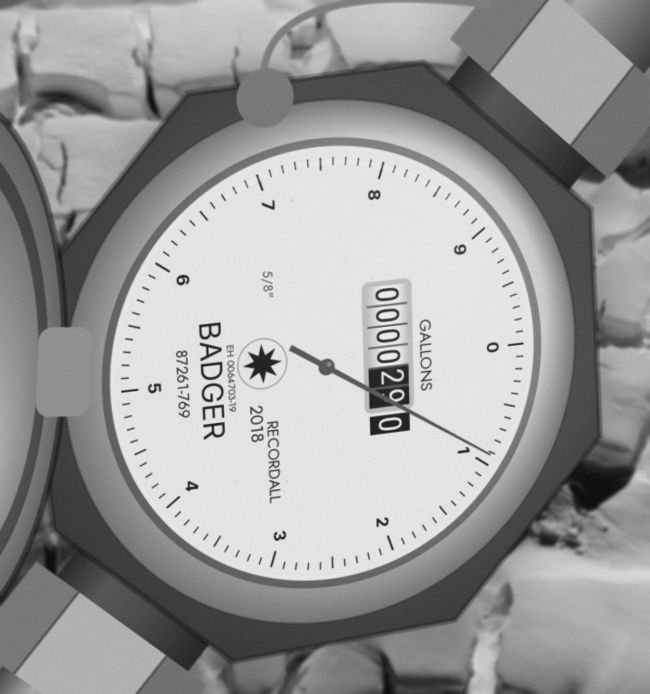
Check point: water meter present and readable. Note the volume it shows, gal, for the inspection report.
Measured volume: 290.9 gal
